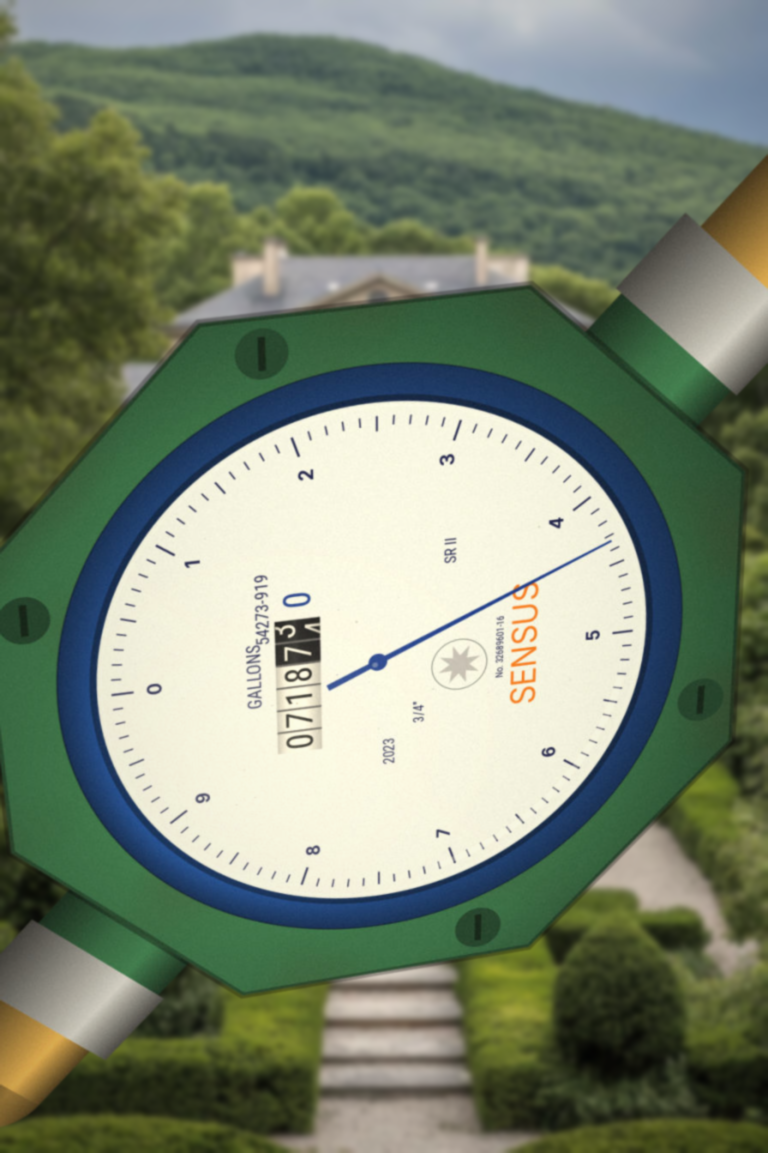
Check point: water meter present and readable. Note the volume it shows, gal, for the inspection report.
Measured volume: 718734.3 gal
